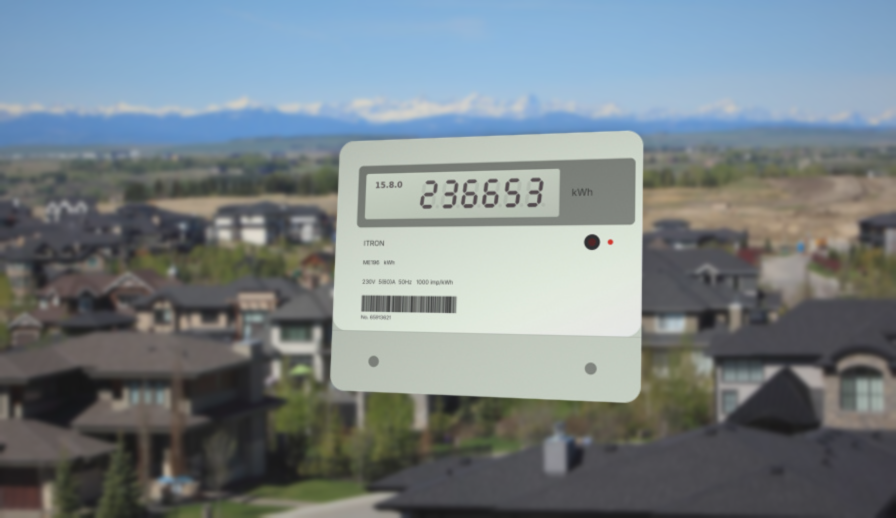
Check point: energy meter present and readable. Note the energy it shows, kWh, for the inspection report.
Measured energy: 236653 kWh
